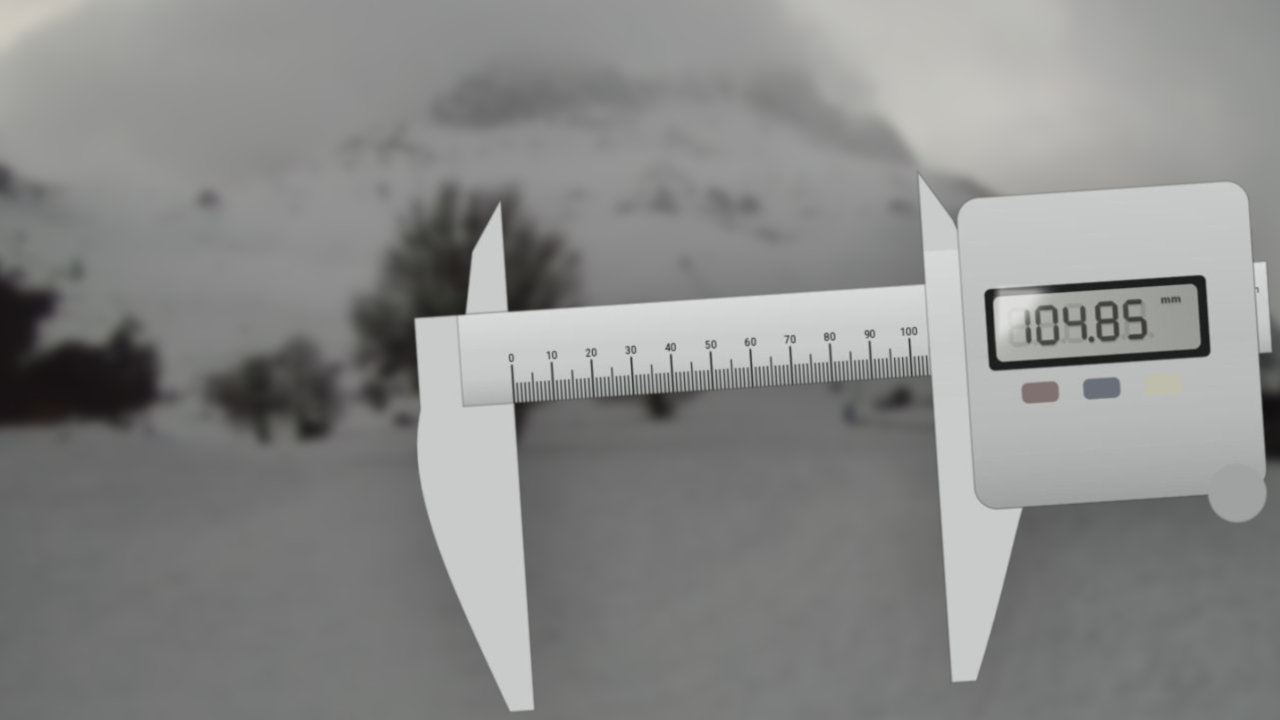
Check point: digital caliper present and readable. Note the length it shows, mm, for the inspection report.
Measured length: 104.85 mm
